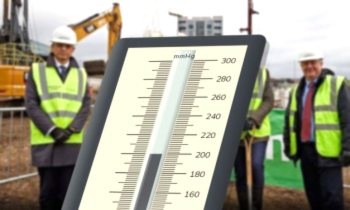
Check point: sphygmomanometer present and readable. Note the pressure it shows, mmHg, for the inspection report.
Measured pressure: 200 mmHg
